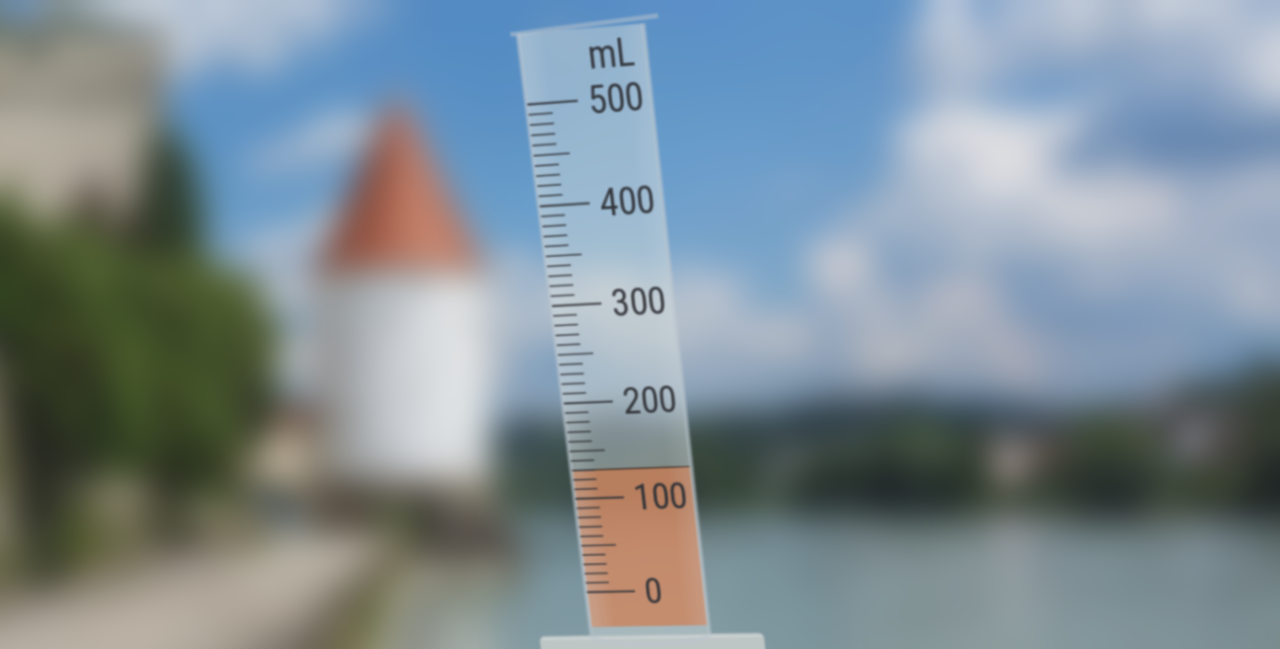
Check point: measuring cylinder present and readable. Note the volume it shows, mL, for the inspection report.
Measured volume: 130 mL
